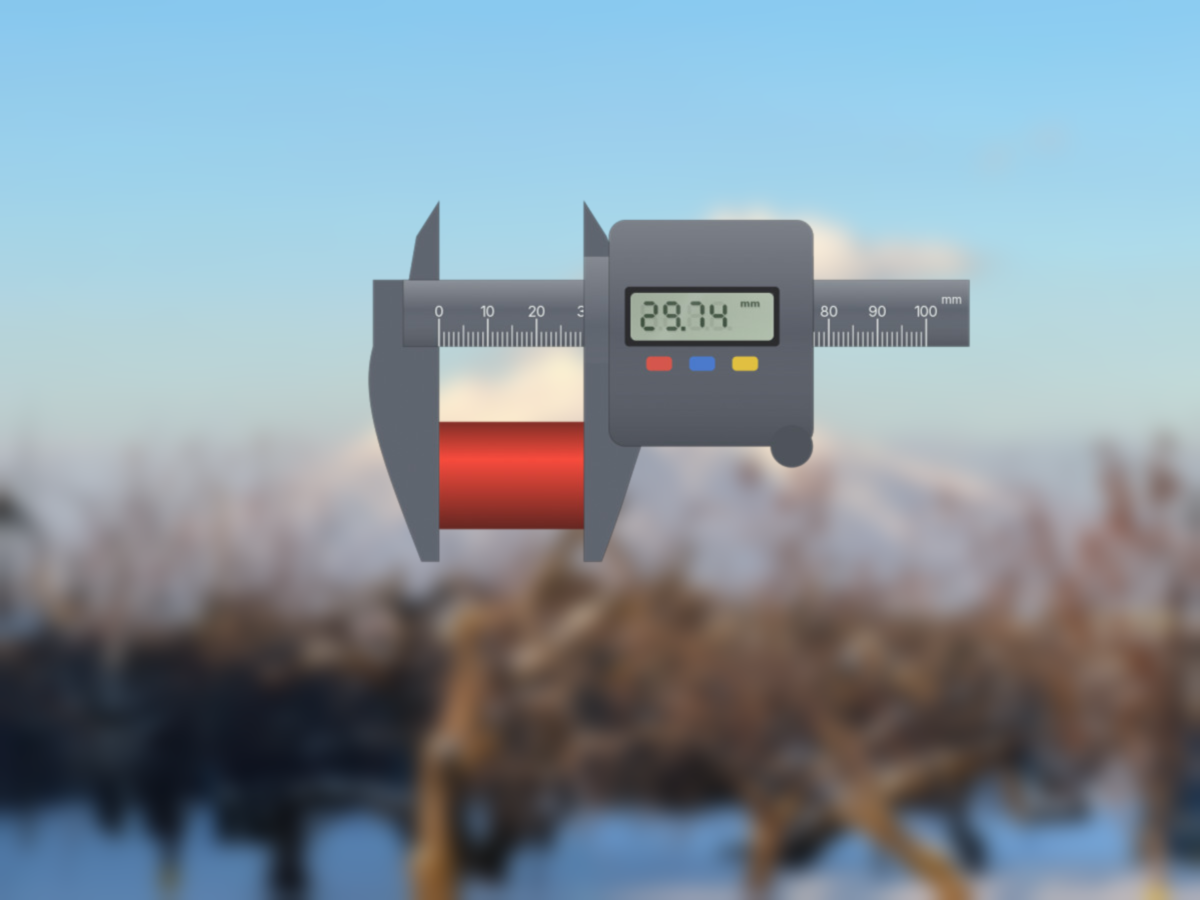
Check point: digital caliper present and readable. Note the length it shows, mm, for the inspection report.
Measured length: 29.74 mm
